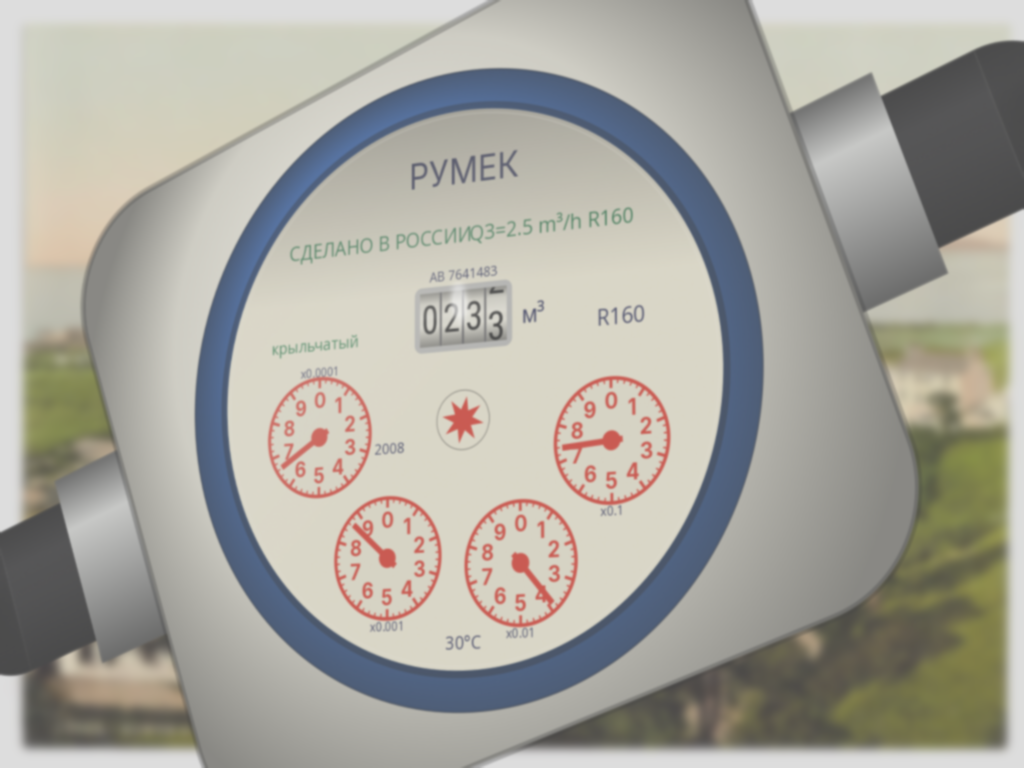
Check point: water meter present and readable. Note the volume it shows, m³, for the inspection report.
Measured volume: 232.7386 m³
